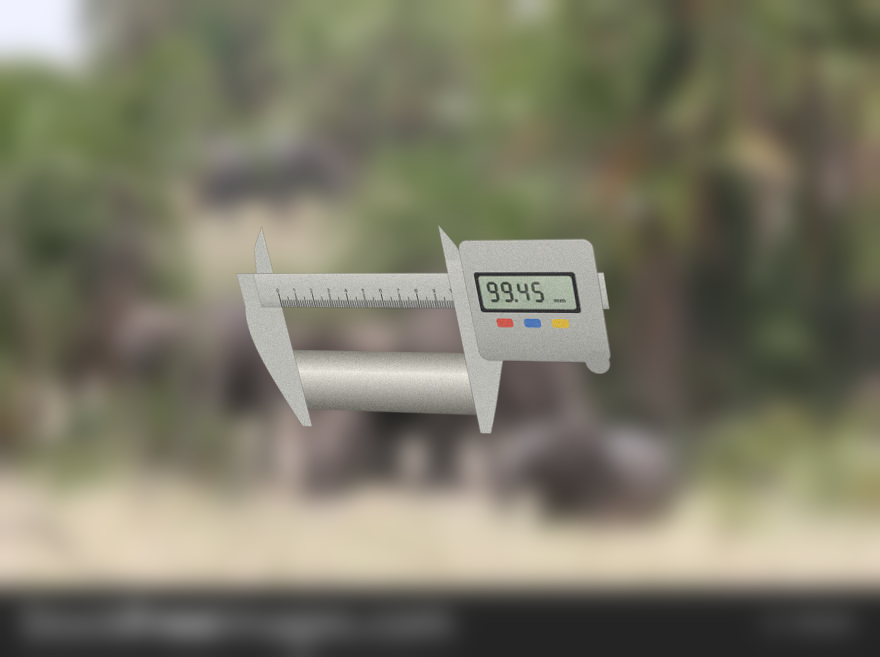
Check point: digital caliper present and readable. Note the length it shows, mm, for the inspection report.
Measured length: 99.45 mm
